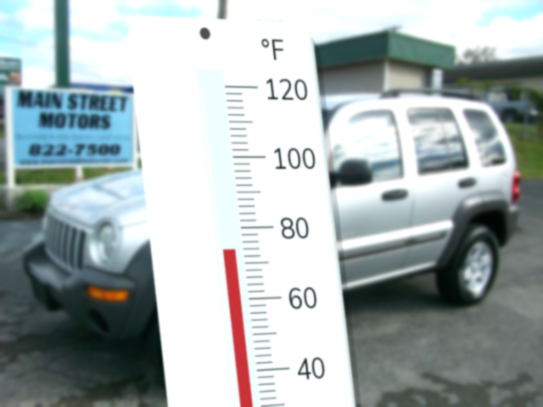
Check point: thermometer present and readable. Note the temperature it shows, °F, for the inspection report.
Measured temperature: 74 °F
